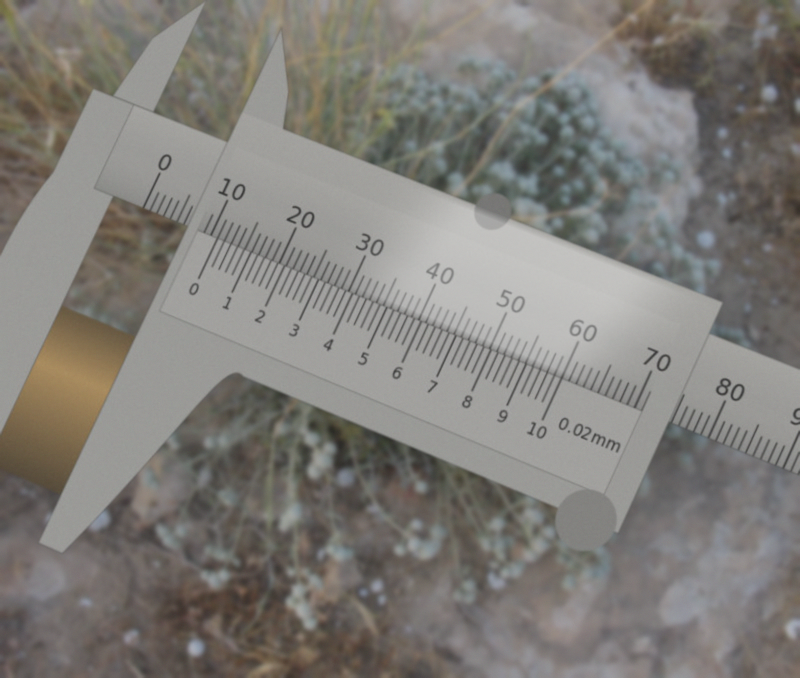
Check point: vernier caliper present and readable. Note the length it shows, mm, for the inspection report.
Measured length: 11.0 mm
